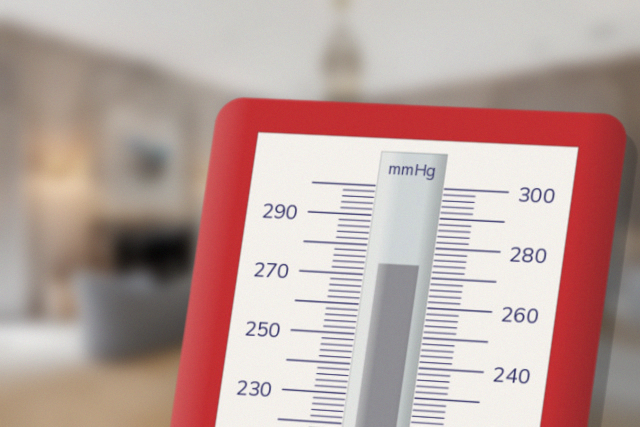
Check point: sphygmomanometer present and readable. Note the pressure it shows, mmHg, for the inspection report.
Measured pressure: 274 mmHg
